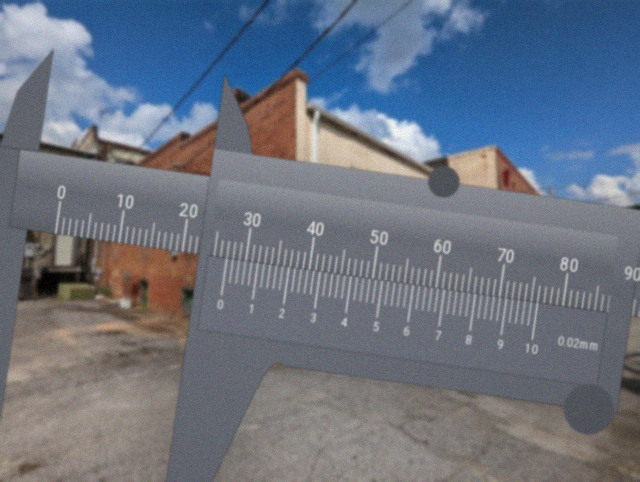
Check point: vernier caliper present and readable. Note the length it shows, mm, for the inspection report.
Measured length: 27.0 mm
